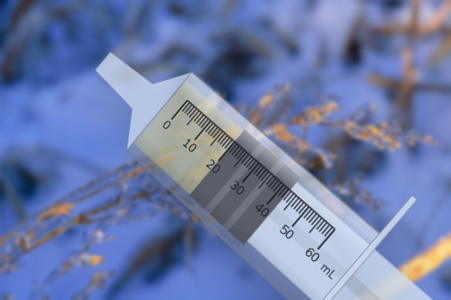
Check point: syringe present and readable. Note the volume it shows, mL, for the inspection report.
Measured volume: 20 mL
